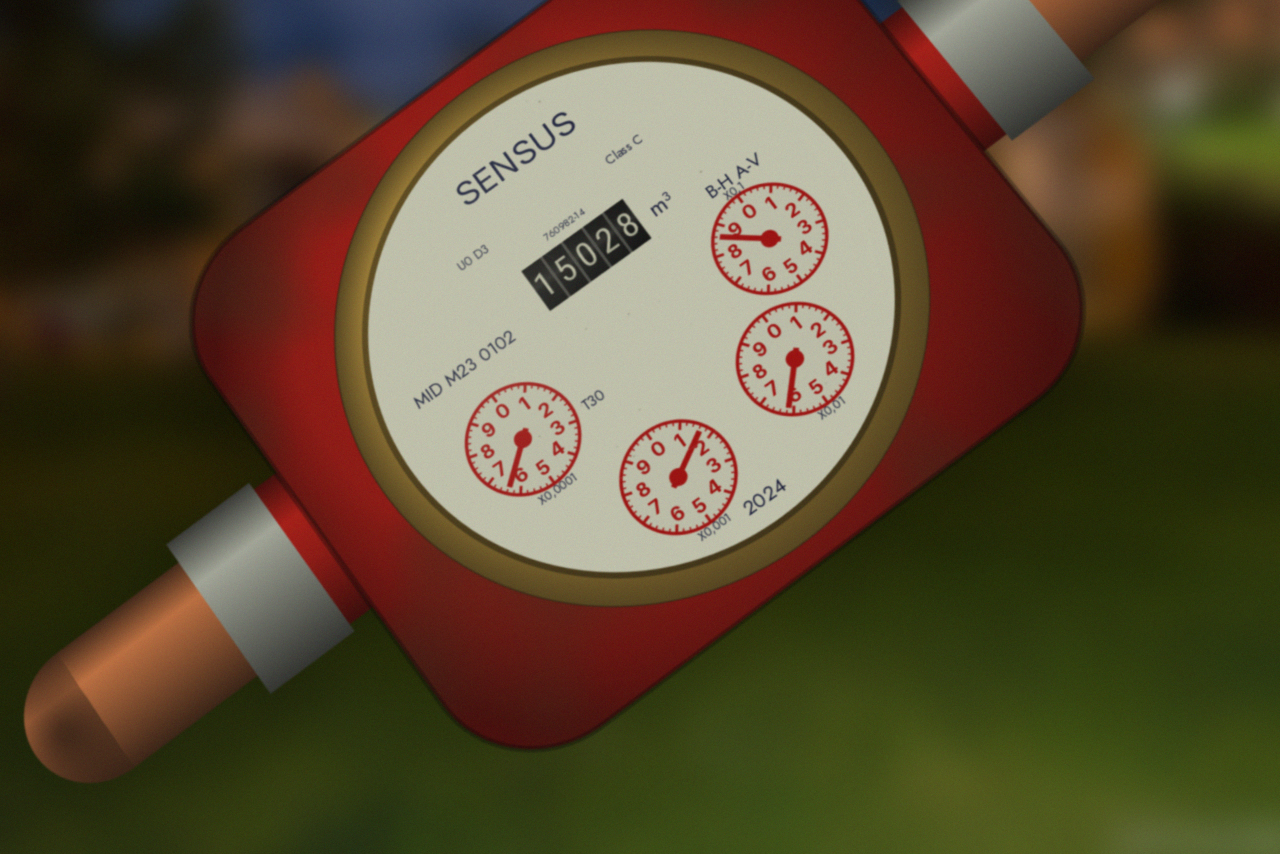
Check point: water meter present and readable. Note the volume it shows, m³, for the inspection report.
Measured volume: 15028.8616 m³
